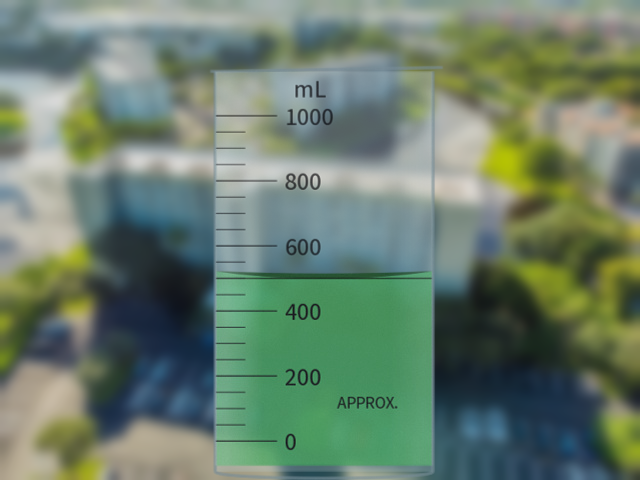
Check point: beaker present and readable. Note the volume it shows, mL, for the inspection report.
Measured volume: 500 mL
